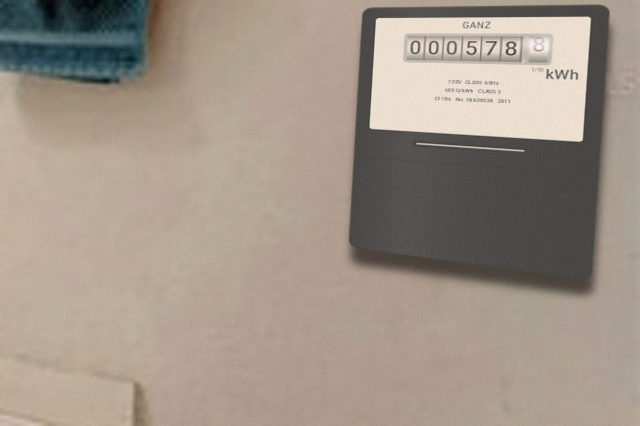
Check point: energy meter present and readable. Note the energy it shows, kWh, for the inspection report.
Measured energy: 578.8 kWh
